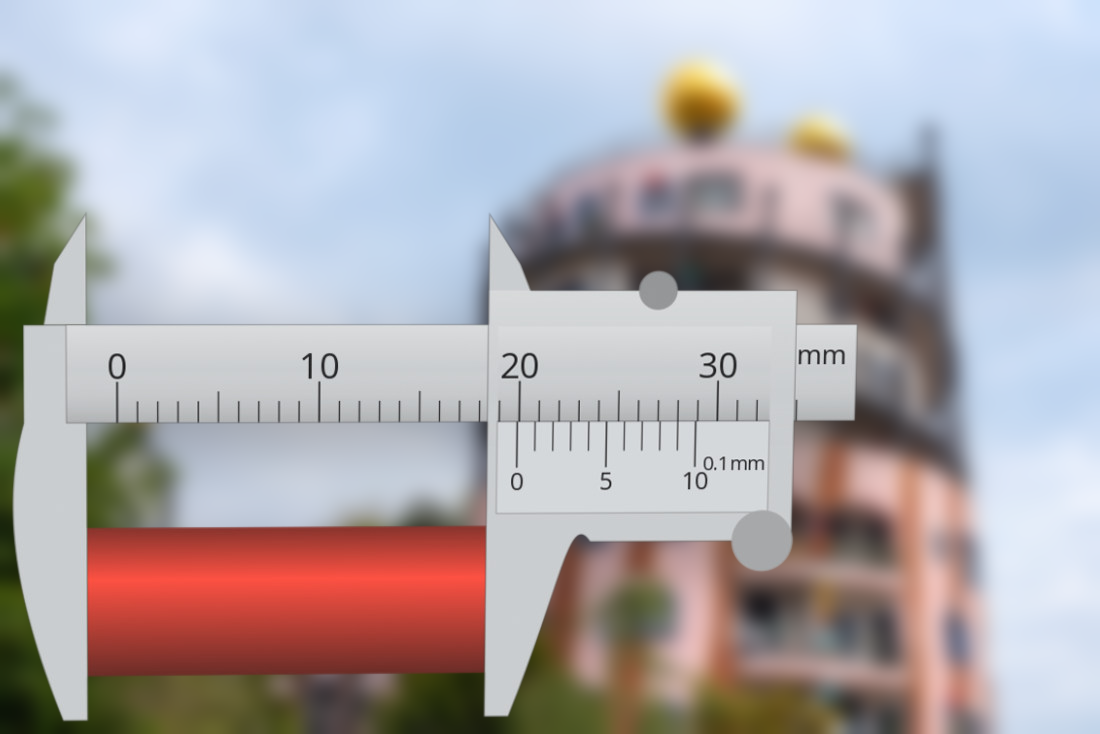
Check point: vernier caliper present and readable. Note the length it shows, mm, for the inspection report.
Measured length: 19.9 mm
